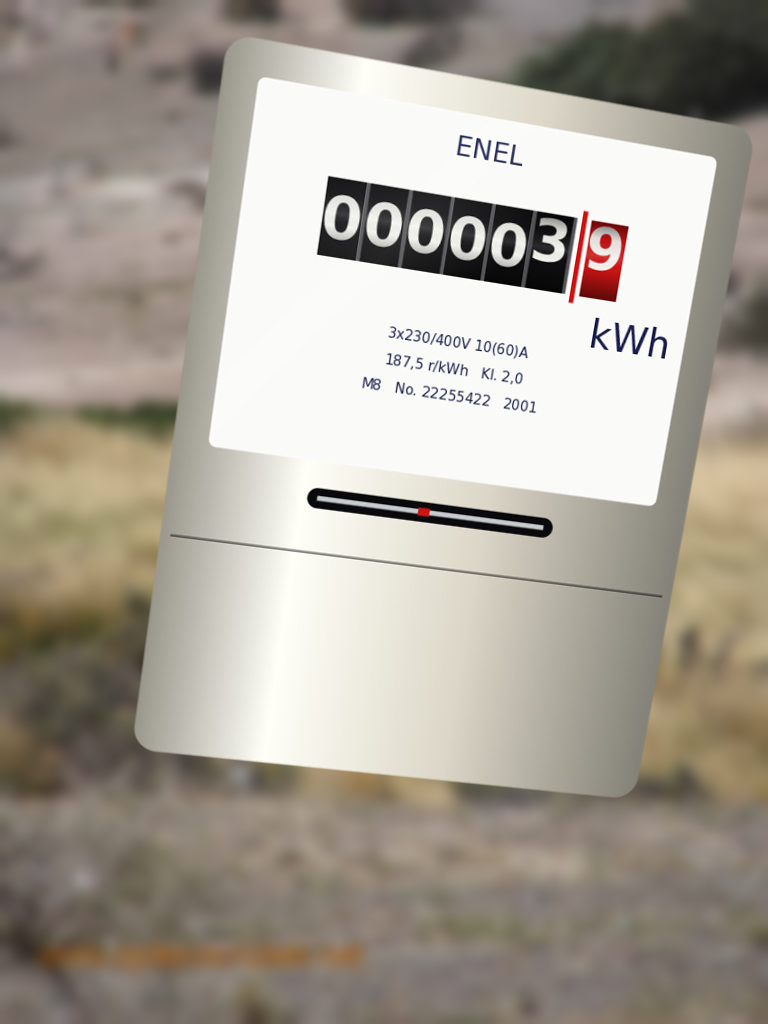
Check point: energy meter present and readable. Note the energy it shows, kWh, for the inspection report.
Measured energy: 3.9 kWh
